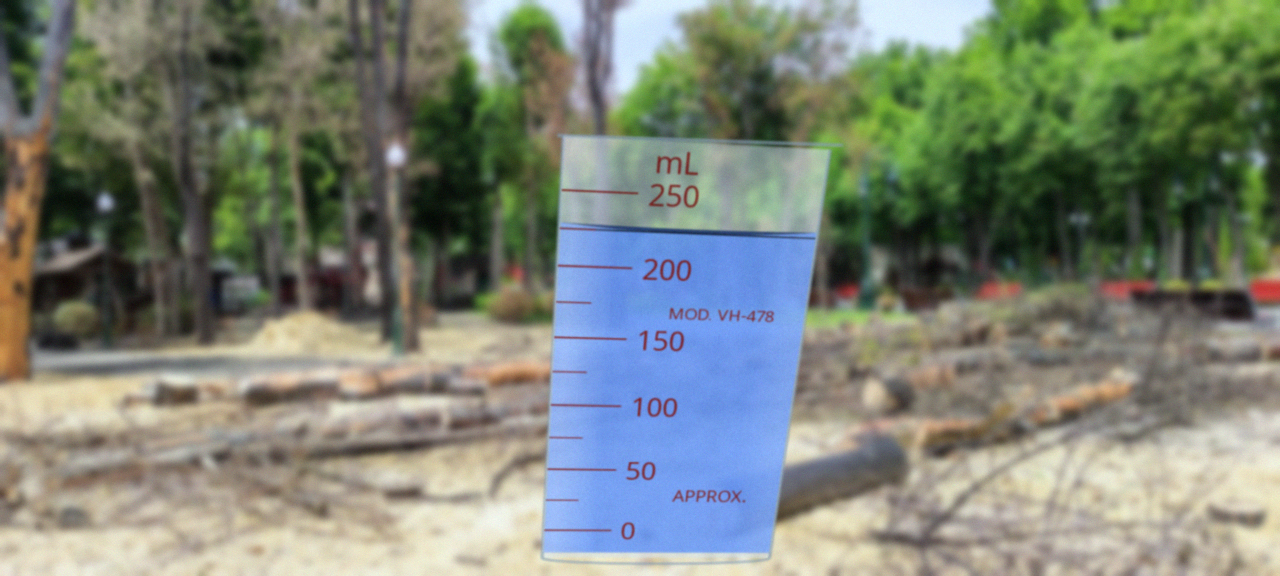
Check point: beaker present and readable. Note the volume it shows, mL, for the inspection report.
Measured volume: 225 mL
